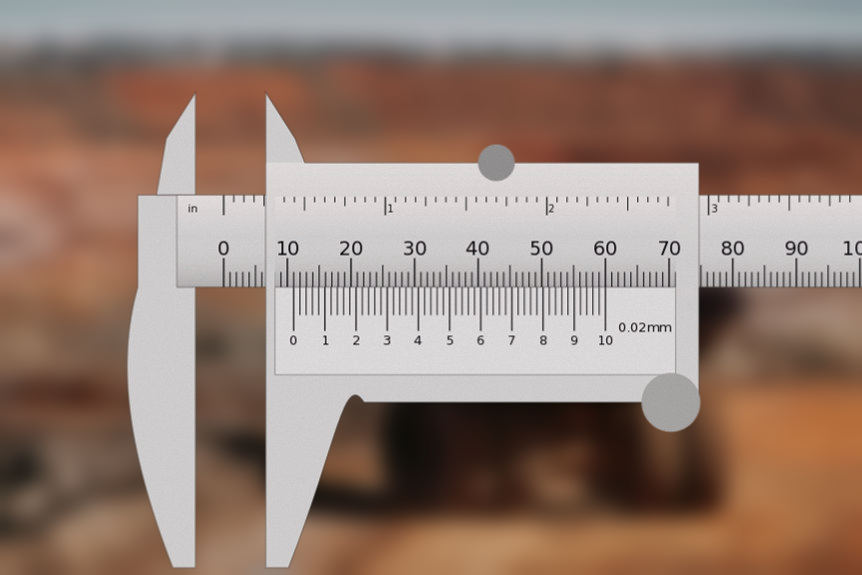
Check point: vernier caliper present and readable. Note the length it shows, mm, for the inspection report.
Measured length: 11.0 mm
